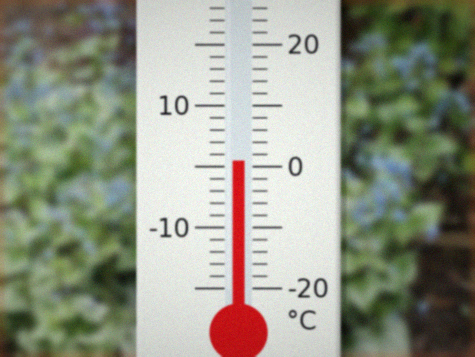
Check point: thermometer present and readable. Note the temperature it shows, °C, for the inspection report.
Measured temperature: 1 °C
